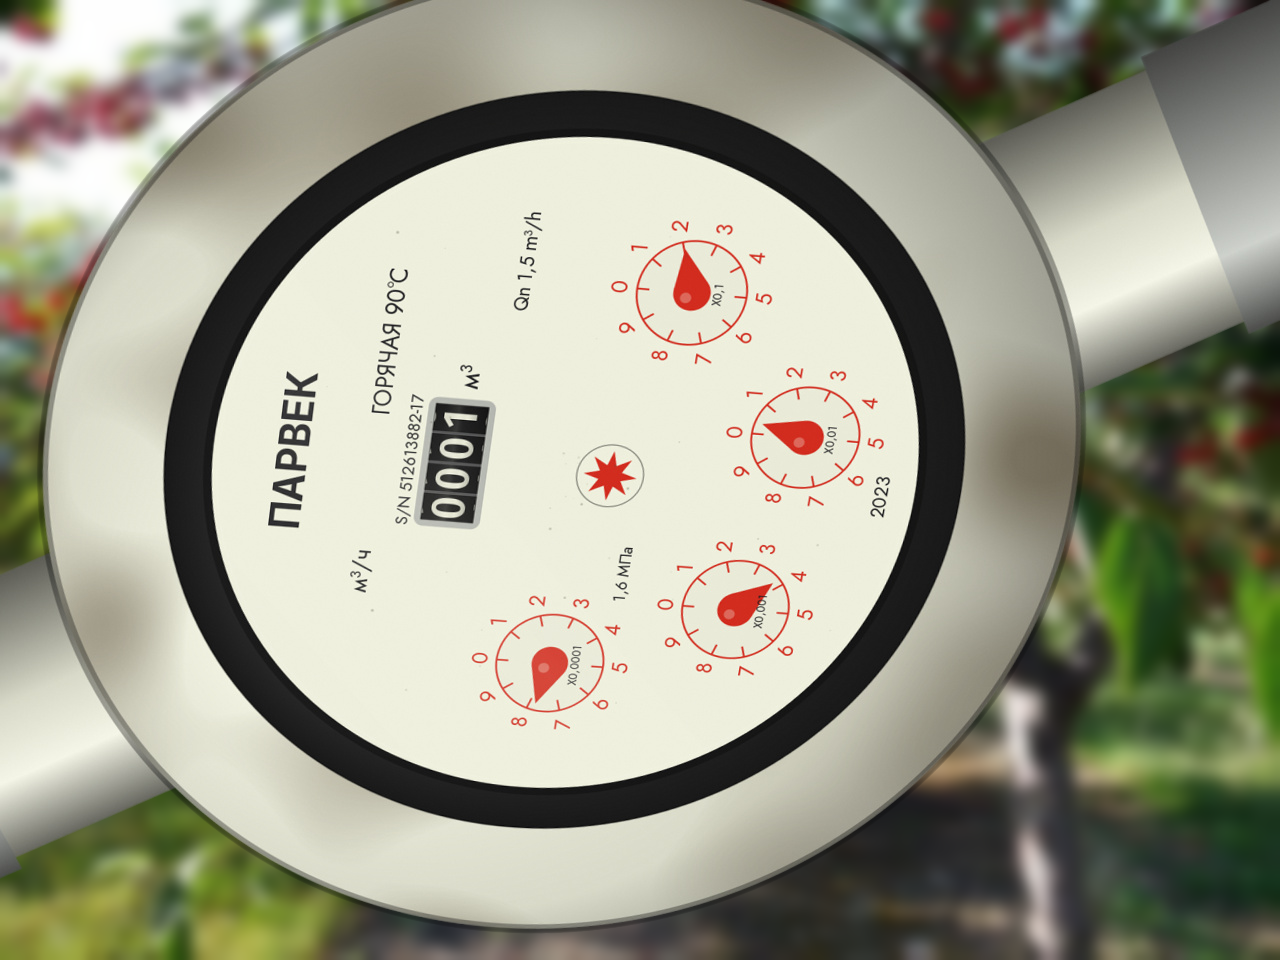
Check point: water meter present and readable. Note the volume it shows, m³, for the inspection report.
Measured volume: 1.2037 m³
